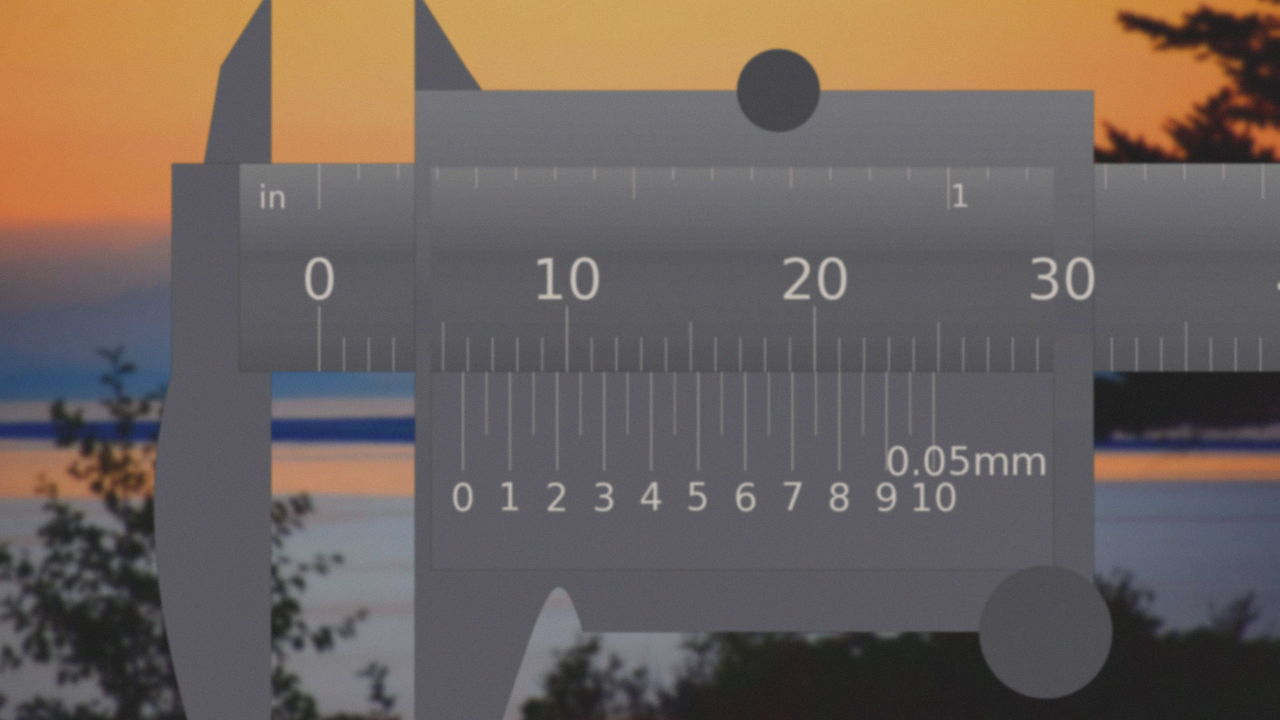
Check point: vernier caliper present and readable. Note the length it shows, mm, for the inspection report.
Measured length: 5.8 mm
